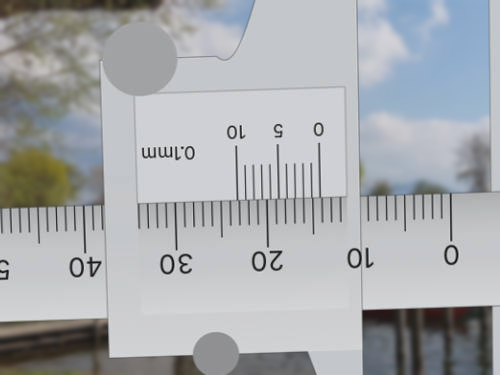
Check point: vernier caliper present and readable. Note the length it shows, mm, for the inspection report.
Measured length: 14.2 mm
